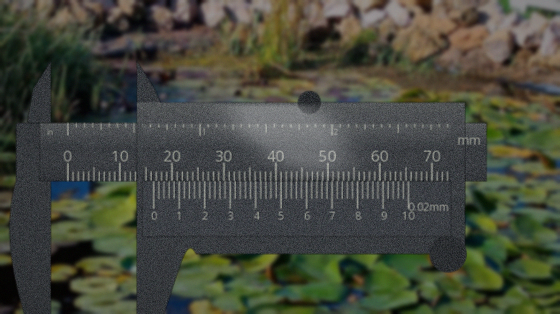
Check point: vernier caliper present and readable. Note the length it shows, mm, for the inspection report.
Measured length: 16.5 mm
